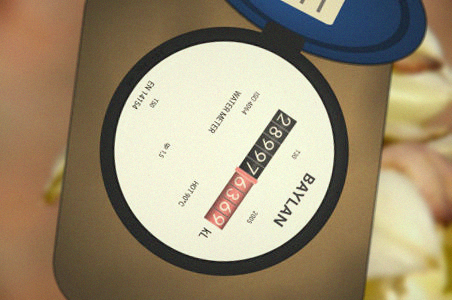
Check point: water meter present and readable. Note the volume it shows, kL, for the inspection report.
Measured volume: 28997.6369 kL
